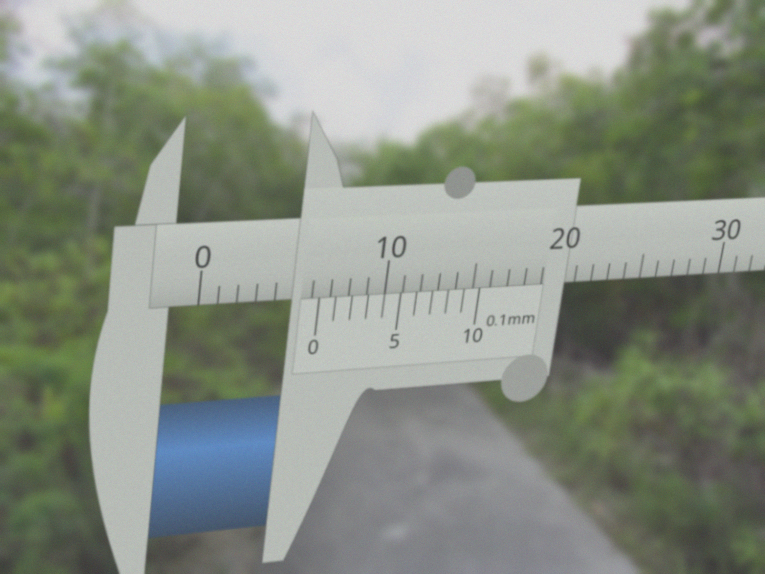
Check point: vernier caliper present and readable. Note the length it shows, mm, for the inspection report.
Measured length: 6.4 mm
